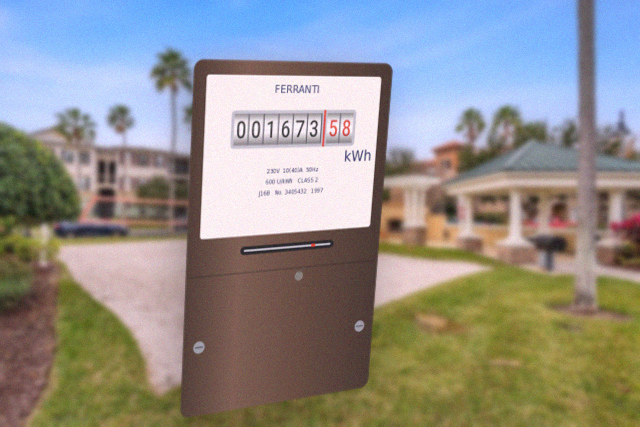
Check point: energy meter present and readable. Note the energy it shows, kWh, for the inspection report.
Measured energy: 1673.58 kWh
